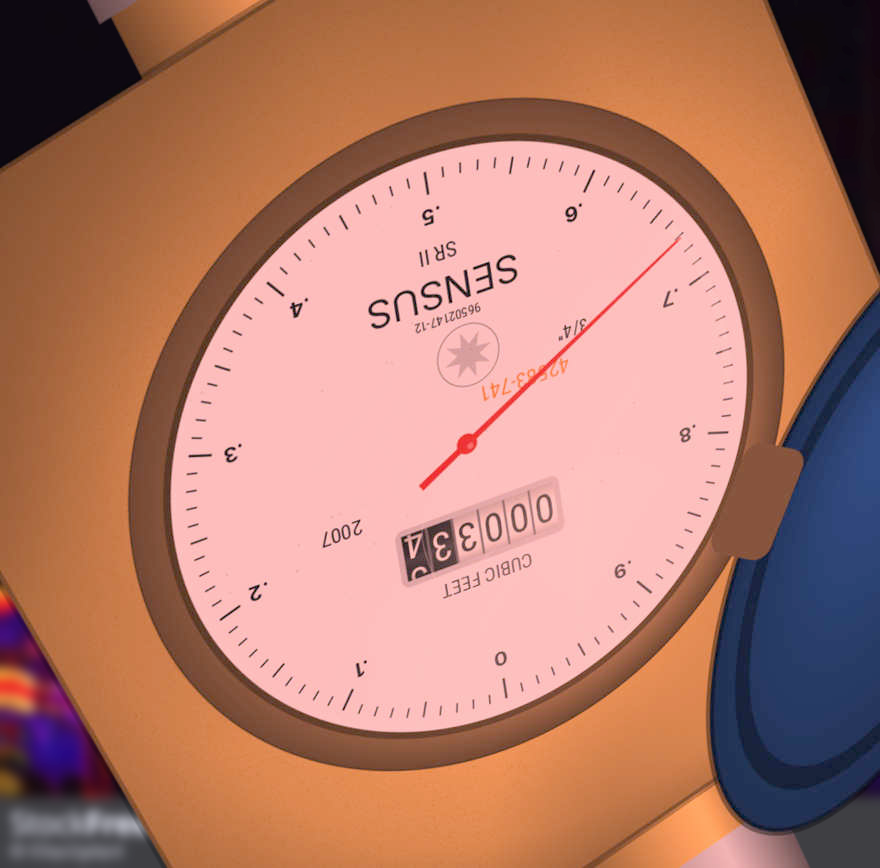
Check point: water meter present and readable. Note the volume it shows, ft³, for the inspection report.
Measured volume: 333.67 ft³
